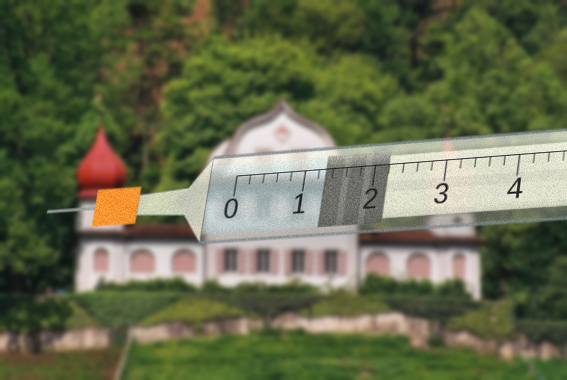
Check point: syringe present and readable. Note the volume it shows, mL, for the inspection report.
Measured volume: 1.3 mL
